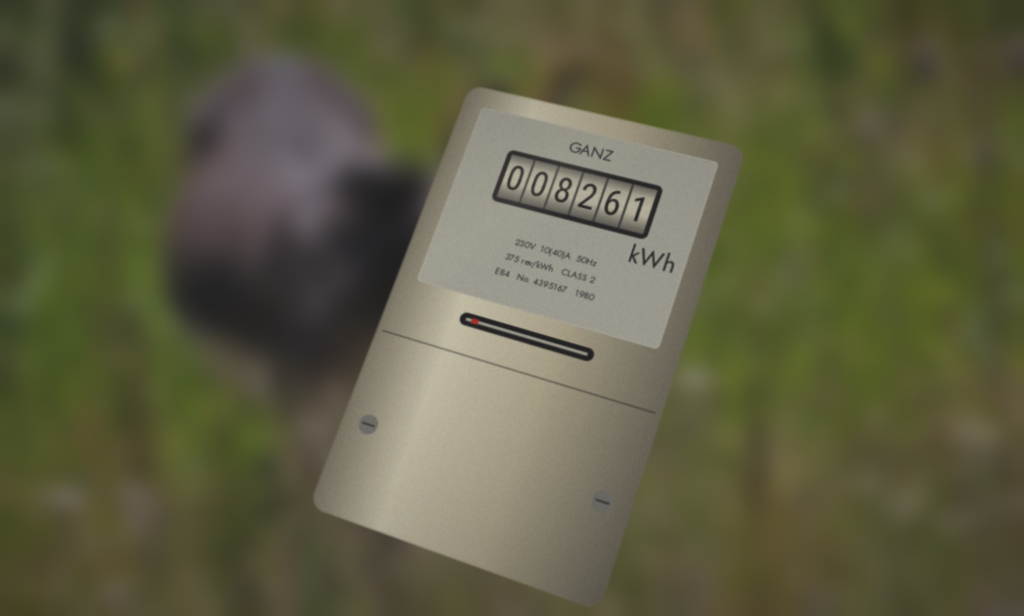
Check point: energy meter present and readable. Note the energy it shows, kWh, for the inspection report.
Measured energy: 8261 kWh
